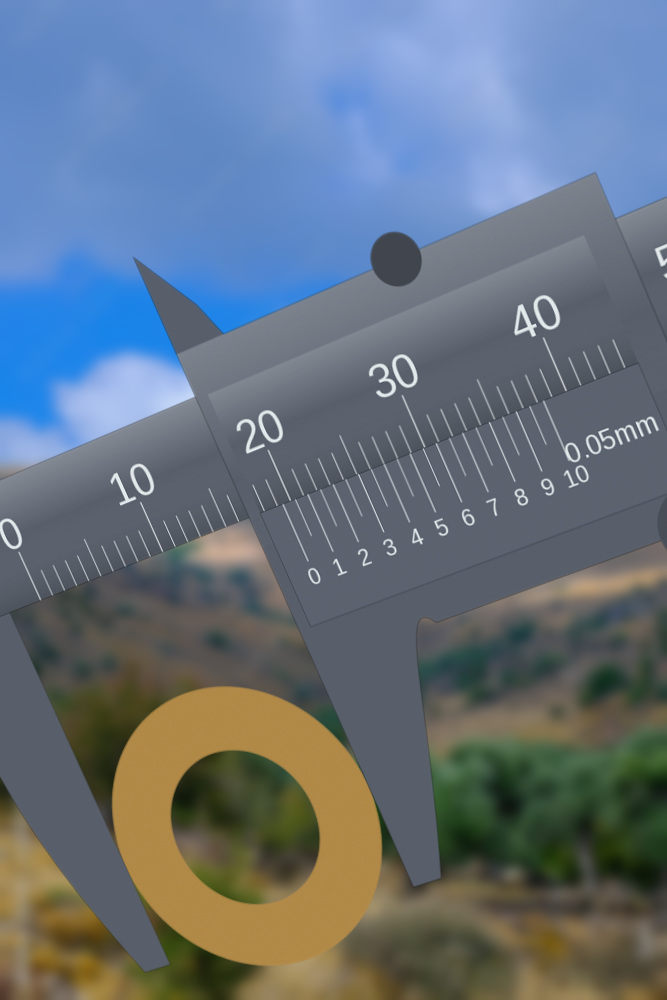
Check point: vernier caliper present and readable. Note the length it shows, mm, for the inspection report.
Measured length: 19.4 mm
